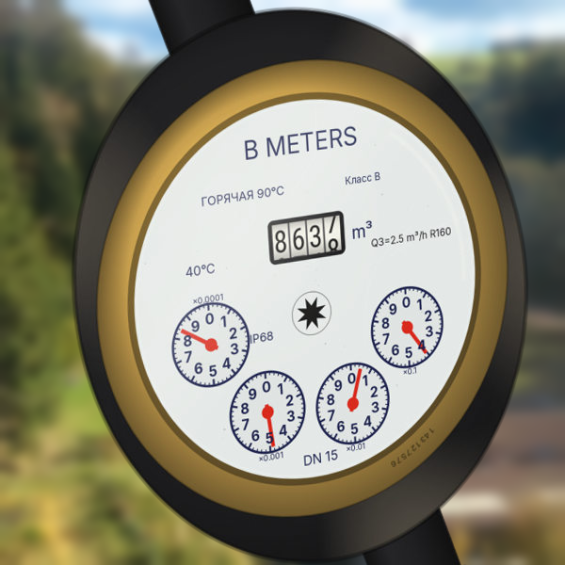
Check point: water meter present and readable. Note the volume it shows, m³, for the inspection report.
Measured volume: 8637.4048 m³
